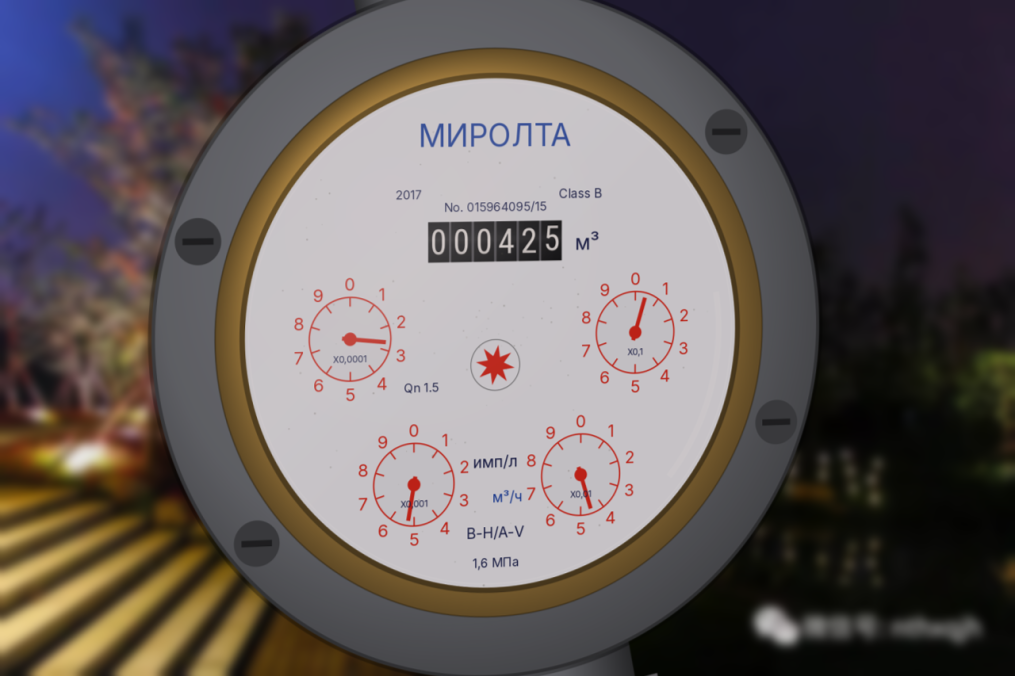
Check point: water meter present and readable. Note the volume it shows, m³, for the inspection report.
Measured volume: 425.0452 m³
